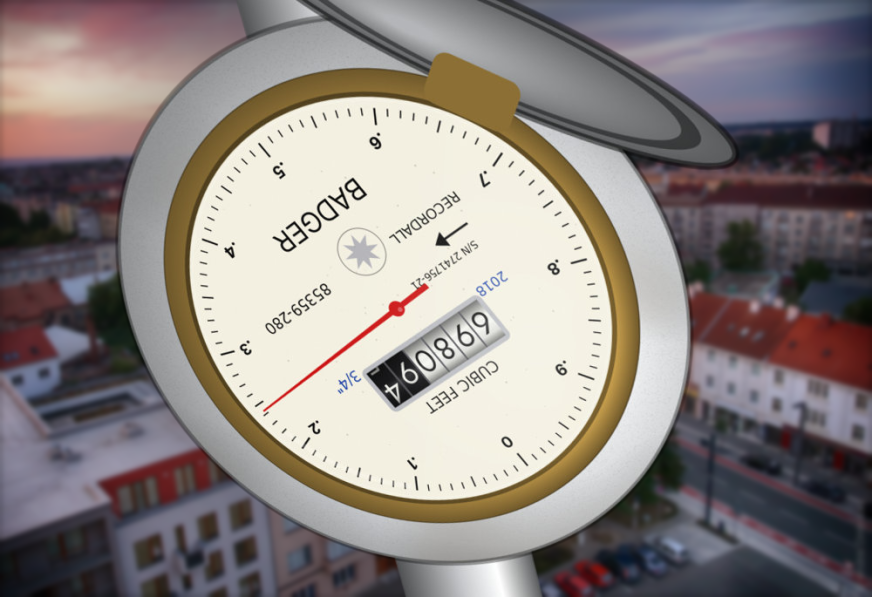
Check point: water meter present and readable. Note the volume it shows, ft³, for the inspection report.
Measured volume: 698094.24 ft³
